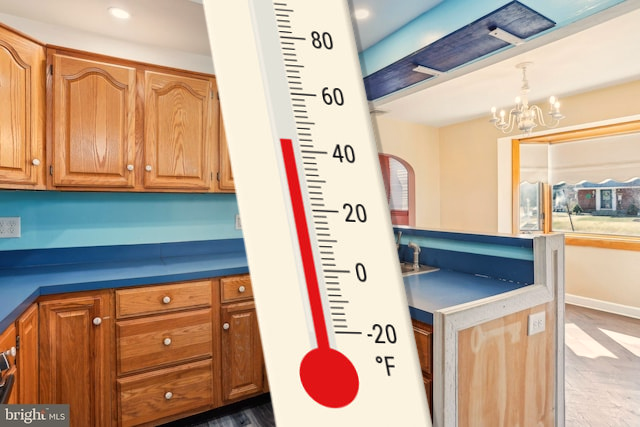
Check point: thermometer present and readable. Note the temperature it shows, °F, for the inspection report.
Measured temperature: 44 °F
